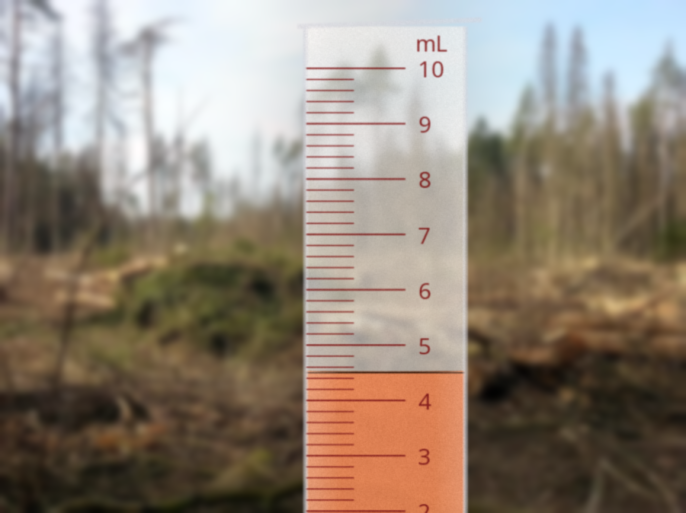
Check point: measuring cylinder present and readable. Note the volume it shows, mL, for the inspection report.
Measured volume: 4.5 mL
